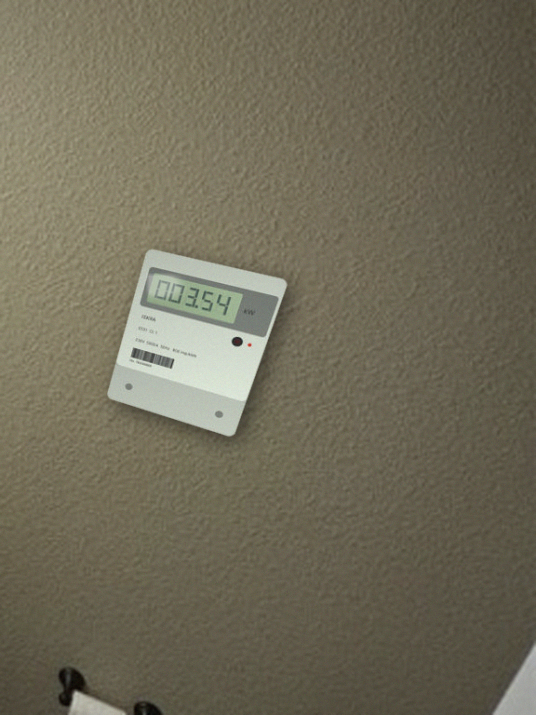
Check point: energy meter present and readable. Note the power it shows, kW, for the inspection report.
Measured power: 3.54 kW
